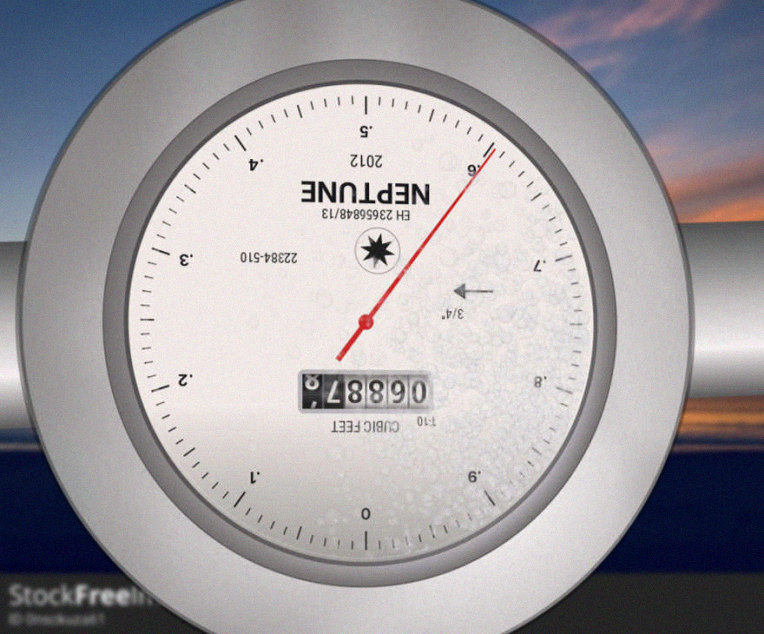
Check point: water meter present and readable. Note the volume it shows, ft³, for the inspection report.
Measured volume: 68877.60 ft³
